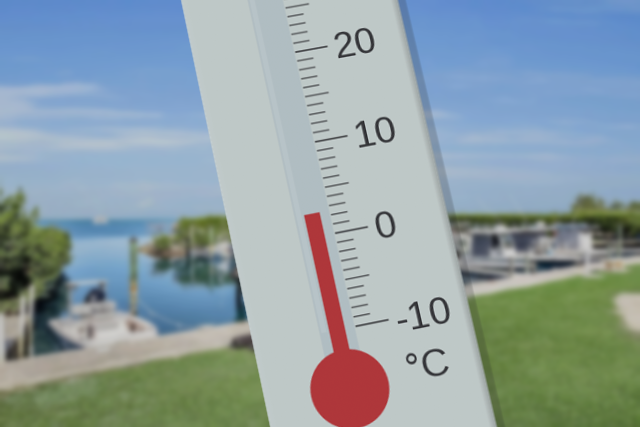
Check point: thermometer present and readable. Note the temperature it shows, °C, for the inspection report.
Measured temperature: 2.5 °C
